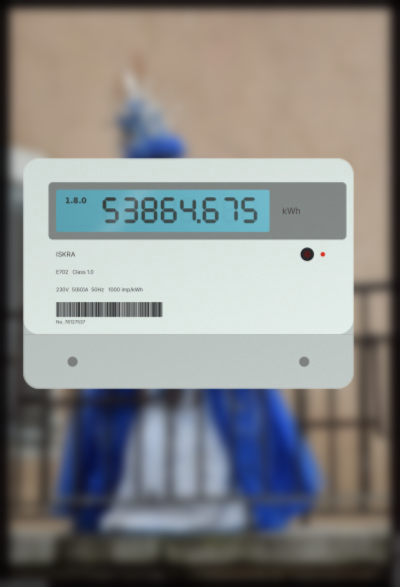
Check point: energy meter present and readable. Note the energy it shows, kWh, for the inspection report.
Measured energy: 53864.675 kWh
